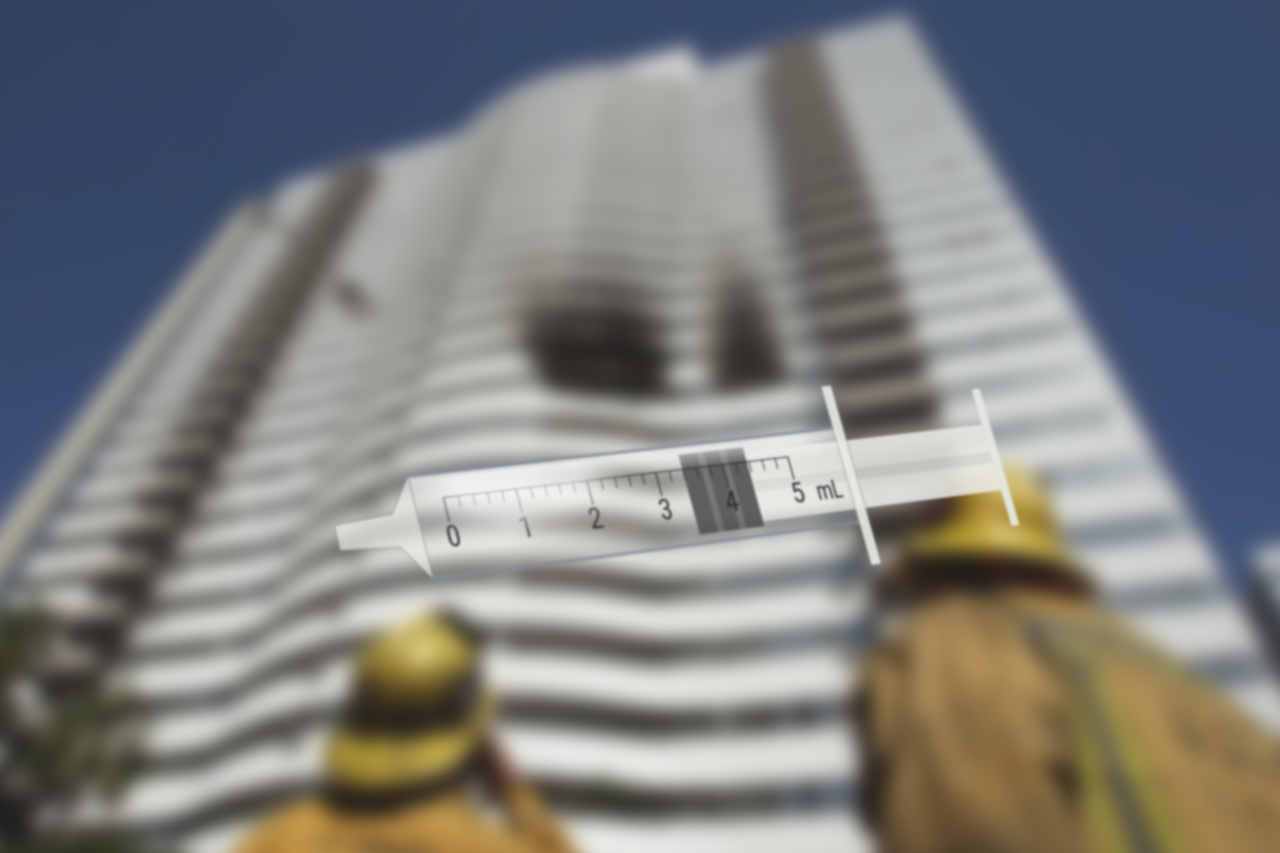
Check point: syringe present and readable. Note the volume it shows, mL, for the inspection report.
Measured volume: 3.4 mL
